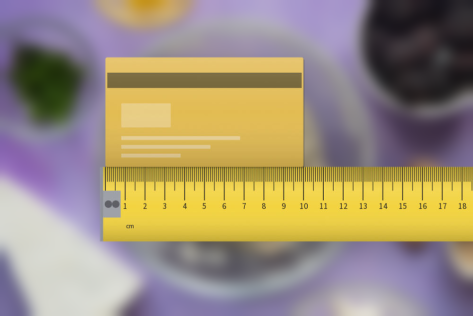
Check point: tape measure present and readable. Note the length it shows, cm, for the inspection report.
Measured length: 10 cm
